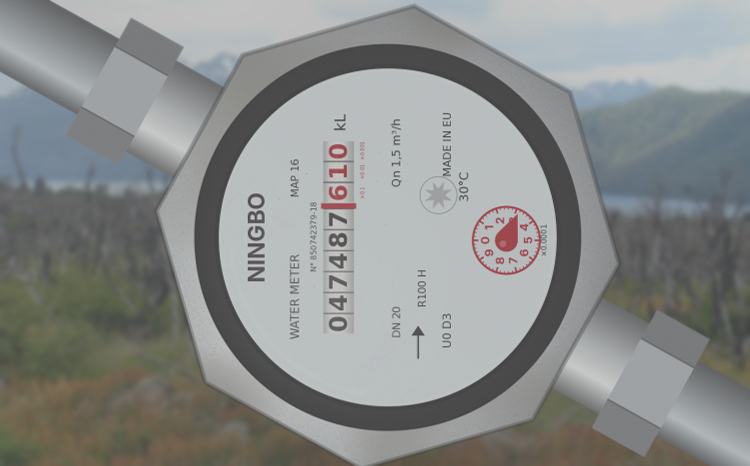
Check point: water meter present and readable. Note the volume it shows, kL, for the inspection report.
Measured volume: 47487.6103 kL
